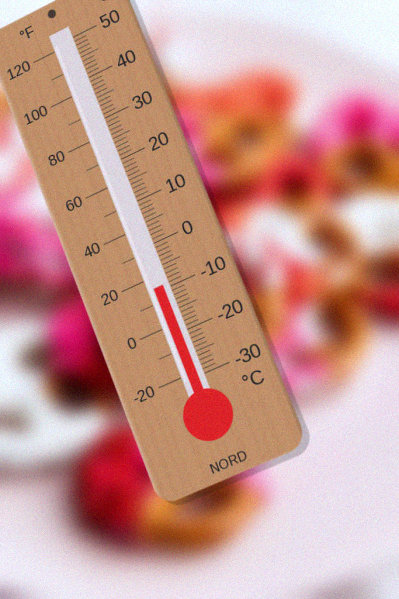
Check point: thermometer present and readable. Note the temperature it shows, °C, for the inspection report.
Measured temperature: -9 °C
